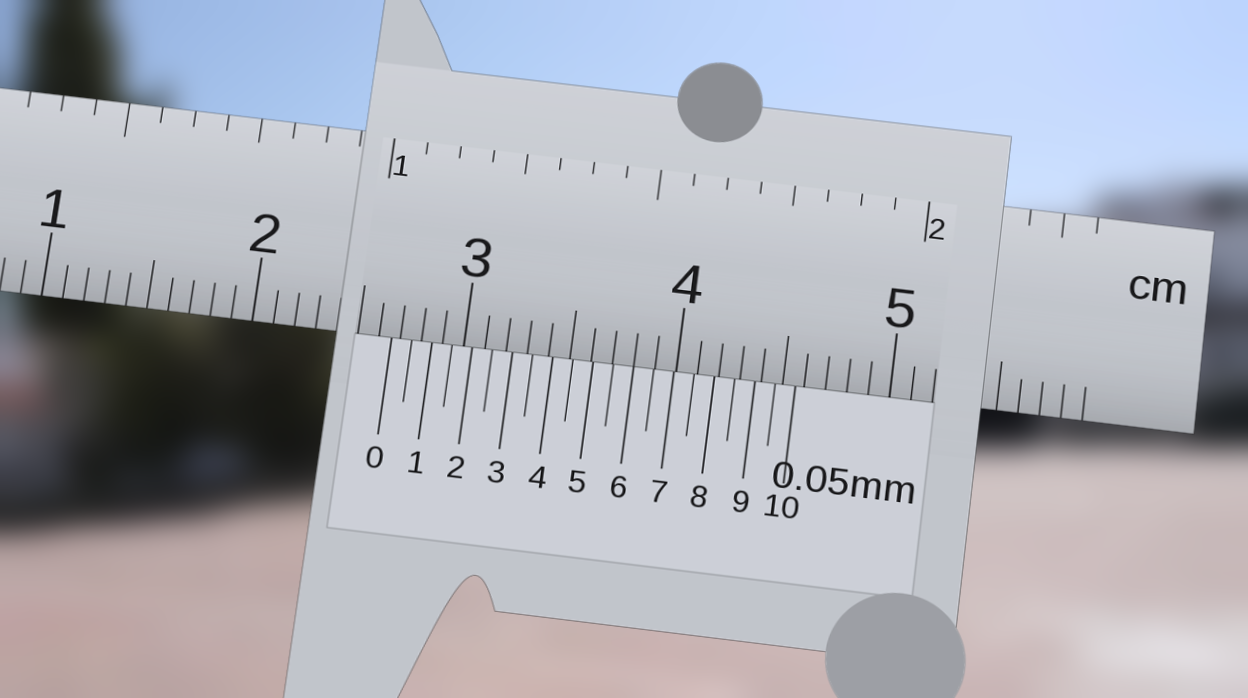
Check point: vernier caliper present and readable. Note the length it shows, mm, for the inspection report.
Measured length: 26.6 mm
